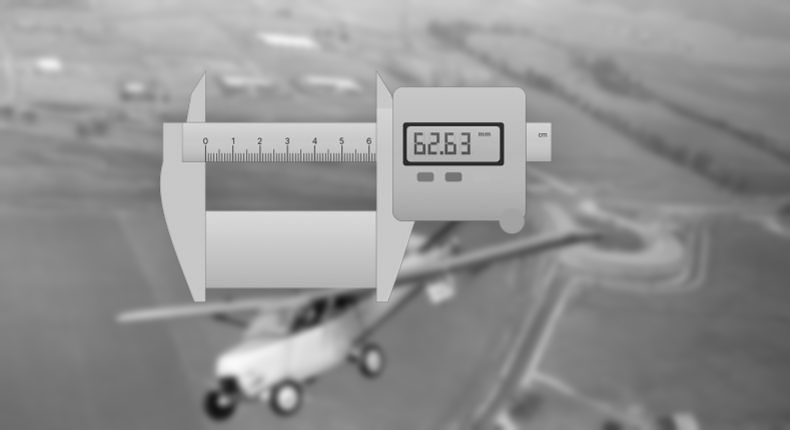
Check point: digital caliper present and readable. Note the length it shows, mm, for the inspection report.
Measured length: 62.63 mm
